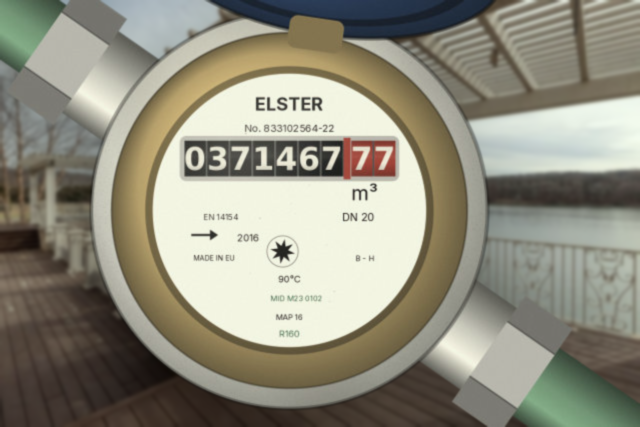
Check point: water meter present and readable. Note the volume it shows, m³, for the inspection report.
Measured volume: 371467.77 m³
